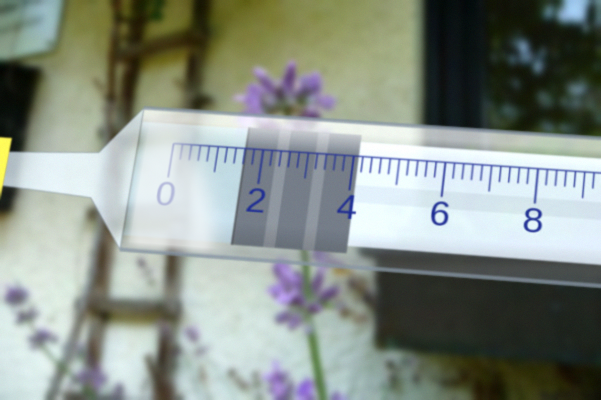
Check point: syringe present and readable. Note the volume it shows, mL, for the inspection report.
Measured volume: 1.6 mL
